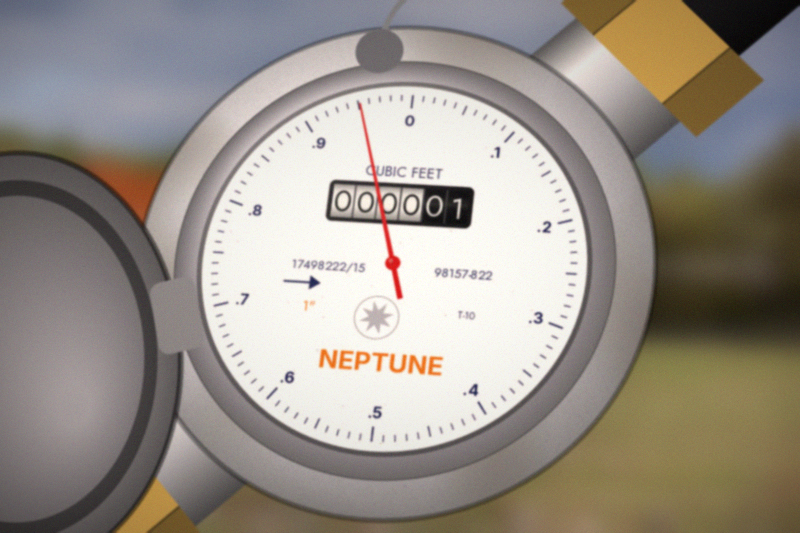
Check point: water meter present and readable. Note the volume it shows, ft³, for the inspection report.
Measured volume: 0.95 ft³
